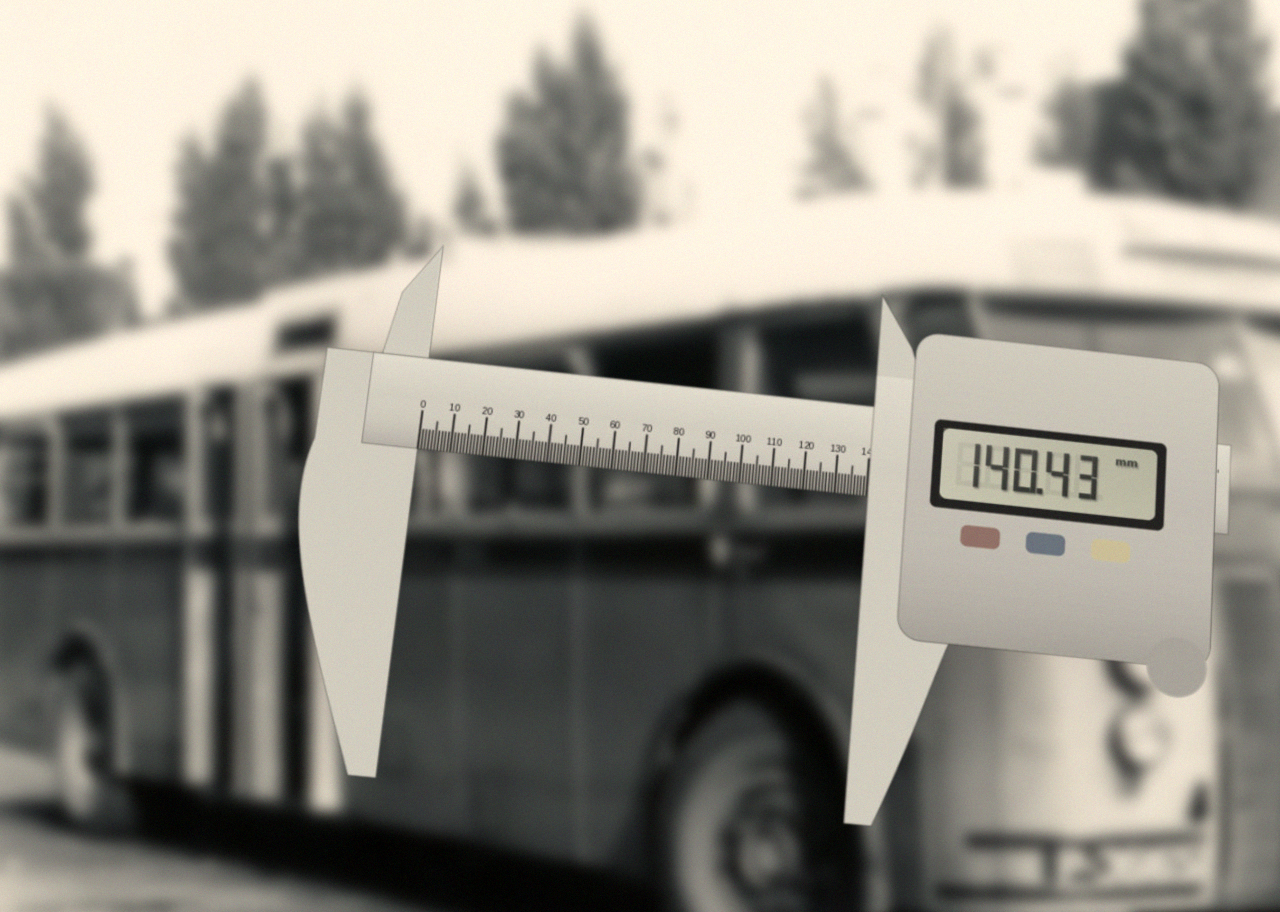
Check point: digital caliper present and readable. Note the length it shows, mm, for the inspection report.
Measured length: 140.43 mm
